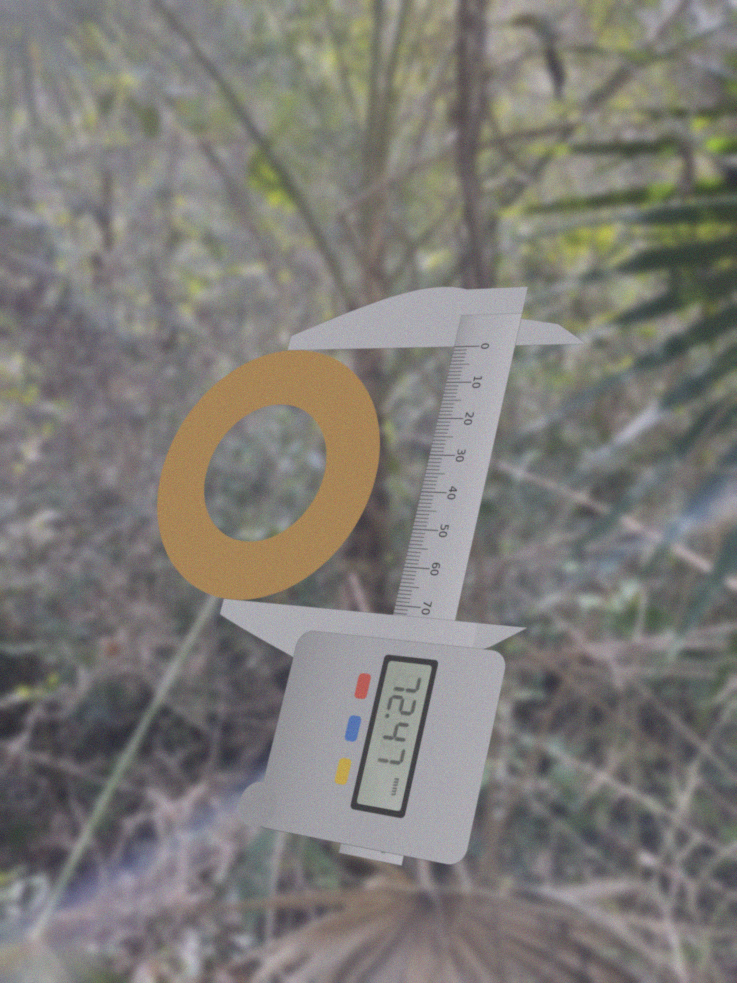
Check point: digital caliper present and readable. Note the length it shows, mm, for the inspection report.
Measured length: 72.47 mm
